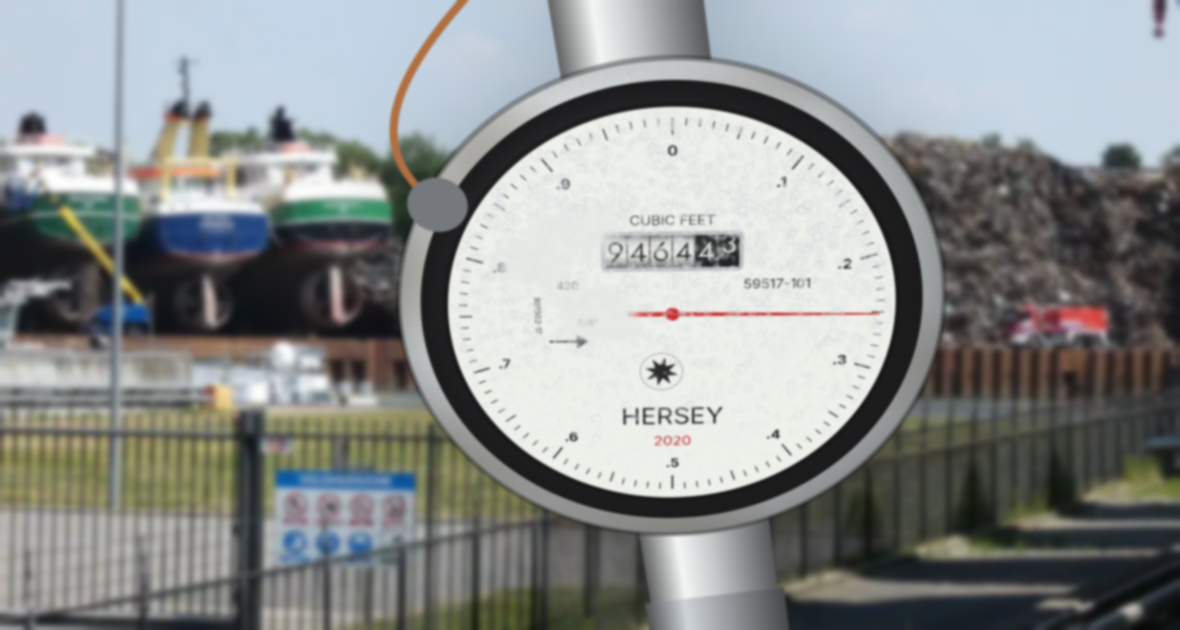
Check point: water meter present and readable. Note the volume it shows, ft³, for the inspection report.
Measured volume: 946443.25 ft³
